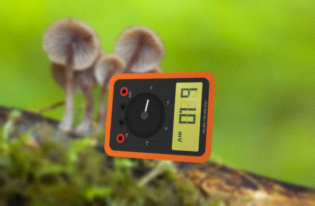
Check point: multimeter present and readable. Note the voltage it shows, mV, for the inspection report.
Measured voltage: 61.0 mV
